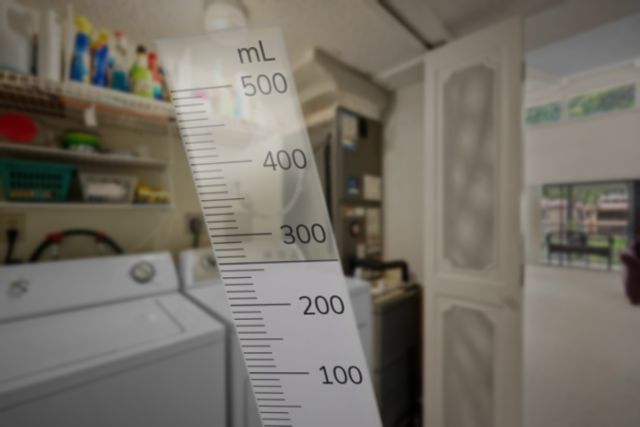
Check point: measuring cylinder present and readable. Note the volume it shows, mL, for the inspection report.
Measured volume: 260 mL
